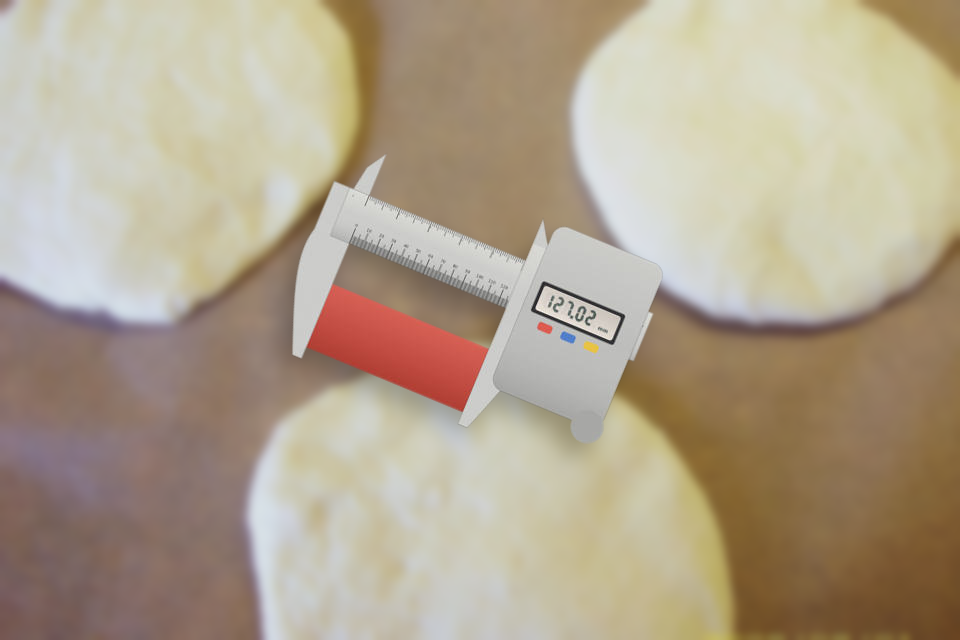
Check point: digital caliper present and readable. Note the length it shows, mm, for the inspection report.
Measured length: 127.02 mm
